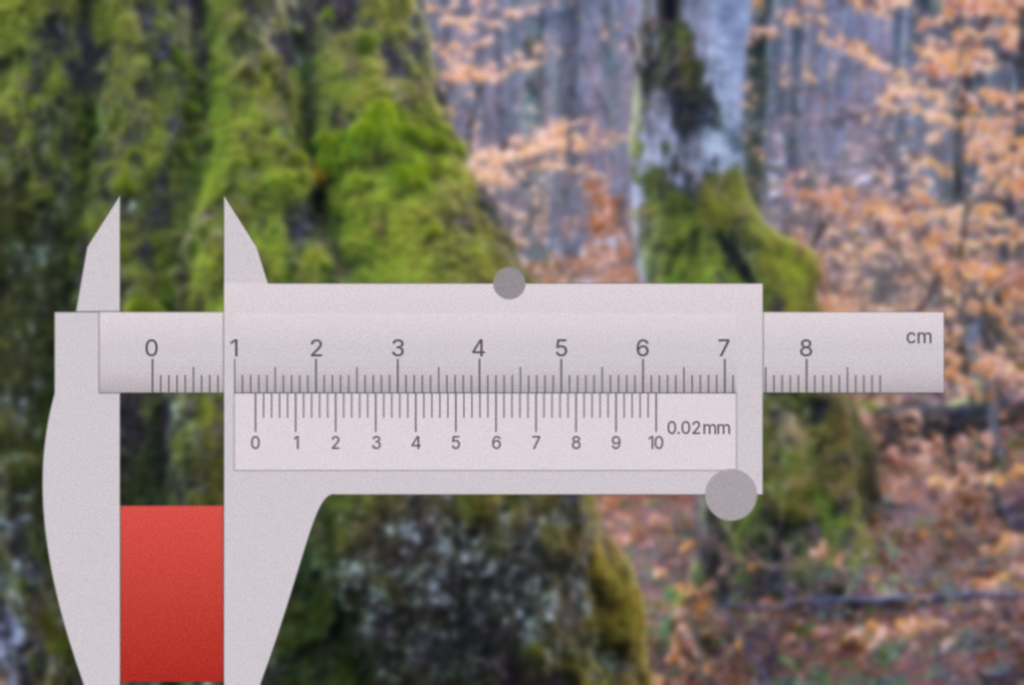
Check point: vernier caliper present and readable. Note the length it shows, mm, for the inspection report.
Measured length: 12.6 mm
